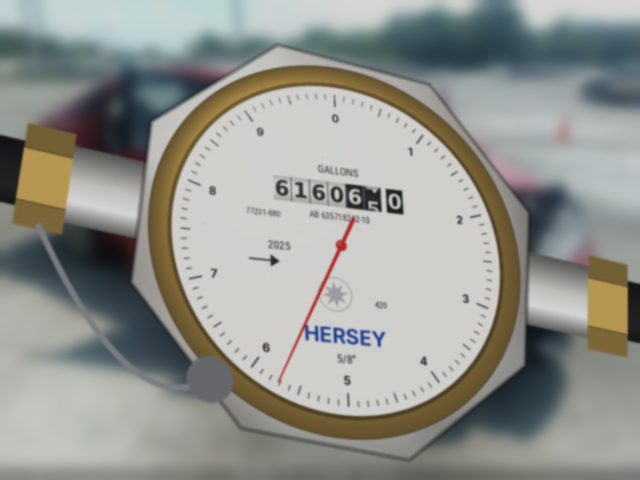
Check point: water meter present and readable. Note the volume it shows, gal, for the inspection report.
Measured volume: 6160645.7 gal
